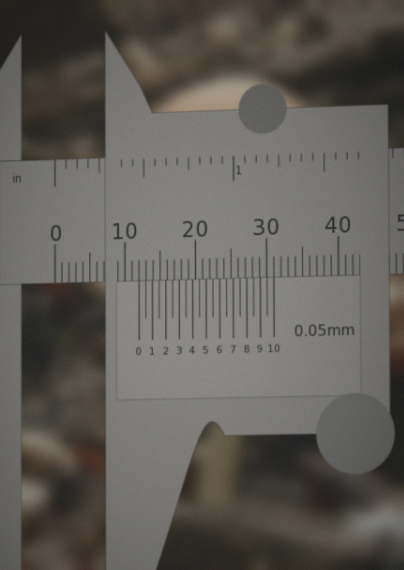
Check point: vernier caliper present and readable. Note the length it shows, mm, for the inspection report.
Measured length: 12.0 mm
